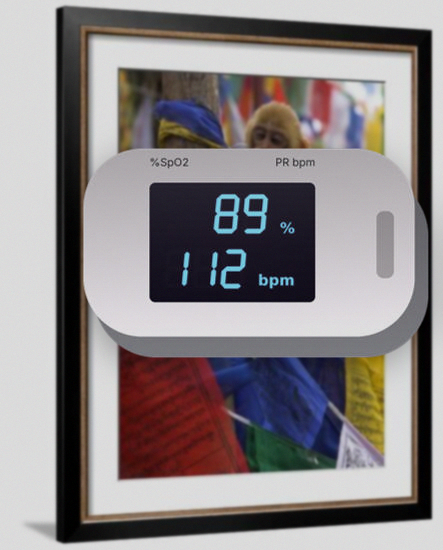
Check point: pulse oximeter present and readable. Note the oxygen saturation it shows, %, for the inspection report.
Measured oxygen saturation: 89 %
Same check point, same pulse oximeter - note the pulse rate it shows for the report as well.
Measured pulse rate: 112 bpm
